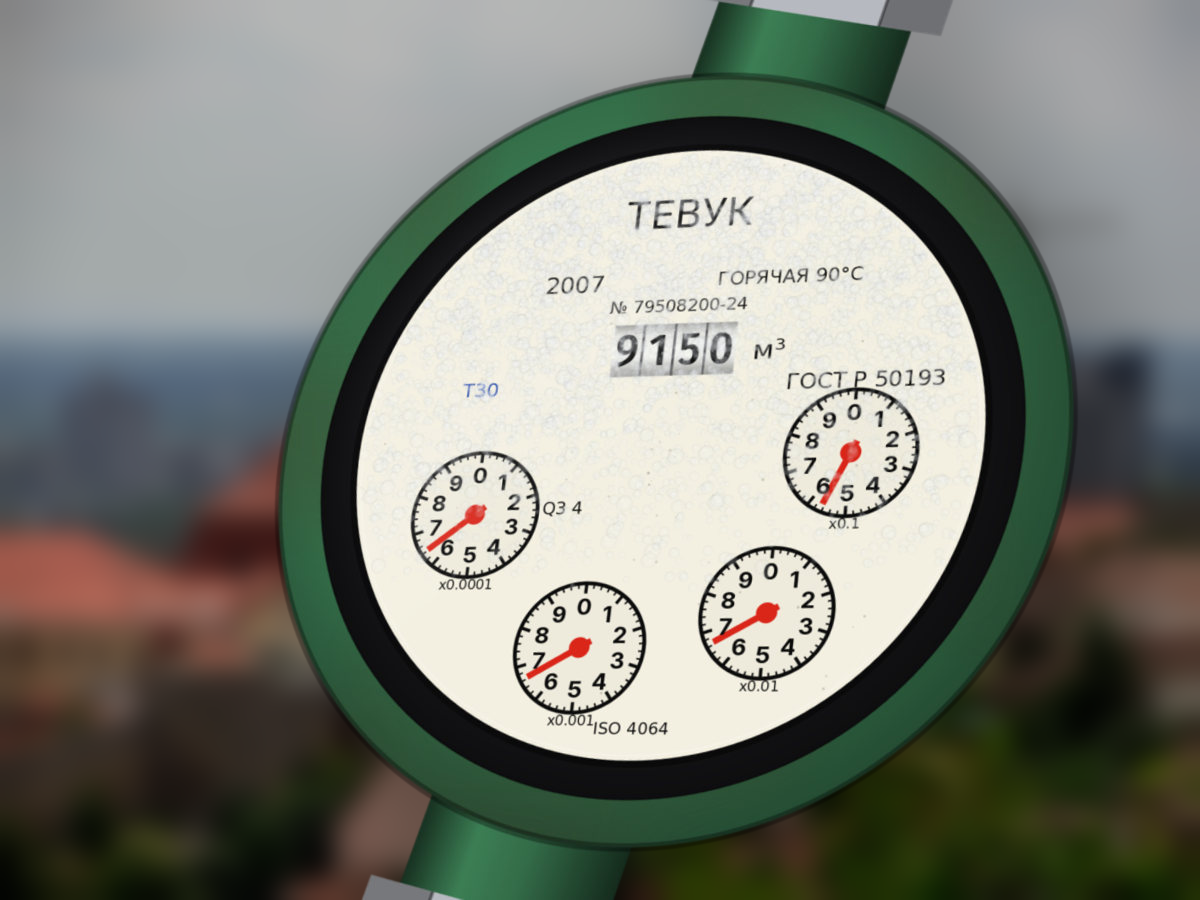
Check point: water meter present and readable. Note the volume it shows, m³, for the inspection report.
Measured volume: 9150.5666 m³
